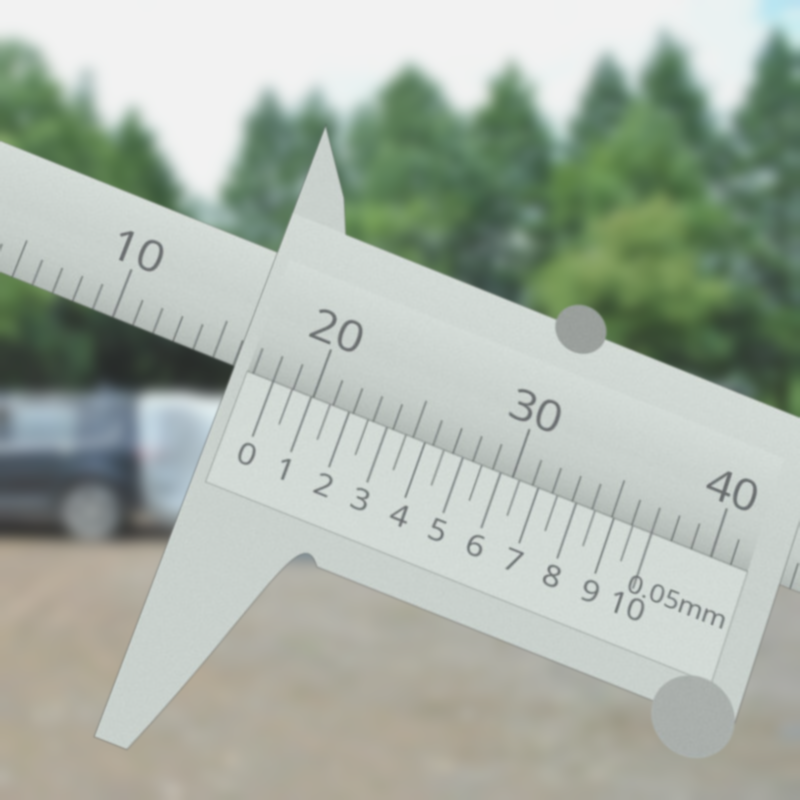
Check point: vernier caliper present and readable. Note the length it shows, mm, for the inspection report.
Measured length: 18.0 mm
